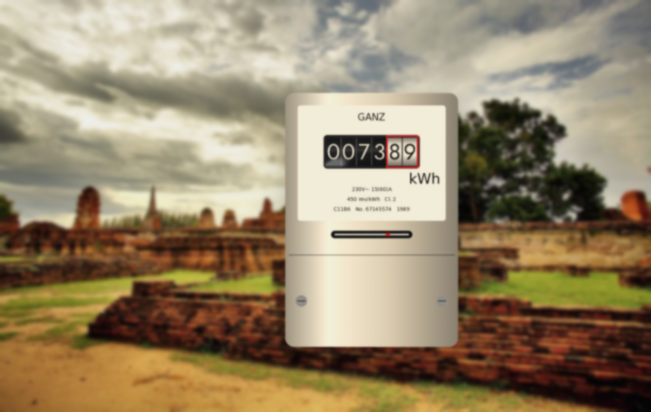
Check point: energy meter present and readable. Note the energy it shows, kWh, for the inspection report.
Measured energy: 73.89 kWh
